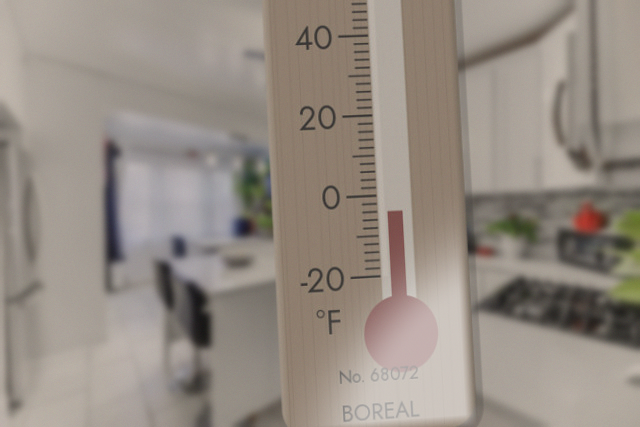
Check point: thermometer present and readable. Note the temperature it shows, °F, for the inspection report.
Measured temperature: -4 °F
